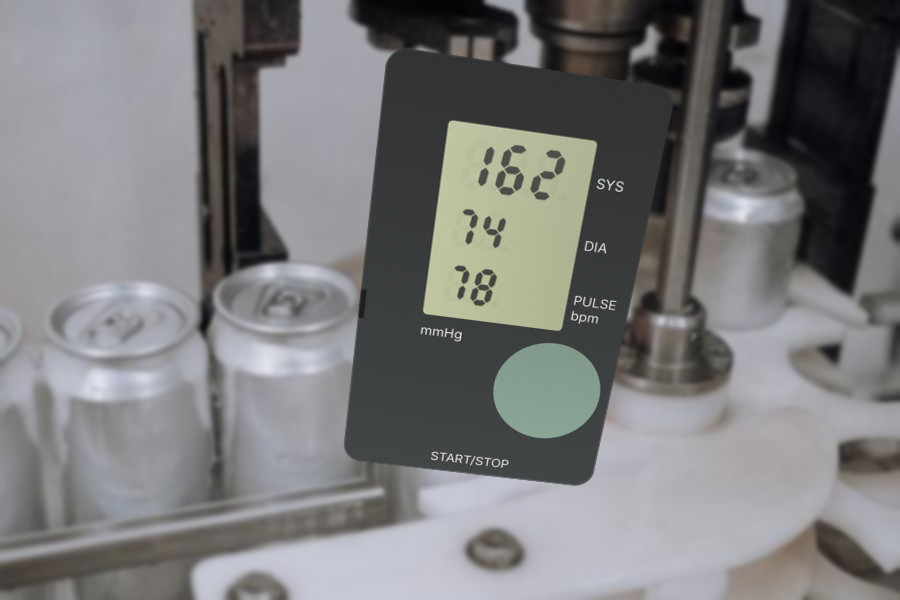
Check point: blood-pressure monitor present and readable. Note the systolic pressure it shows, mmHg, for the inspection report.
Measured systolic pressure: 162 mmHg
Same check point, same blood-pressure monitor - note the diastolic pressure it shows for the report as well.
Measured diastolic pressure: 74 mmHg
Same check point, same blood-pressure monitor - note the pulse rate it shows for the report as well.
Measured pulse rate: 78 bpm
